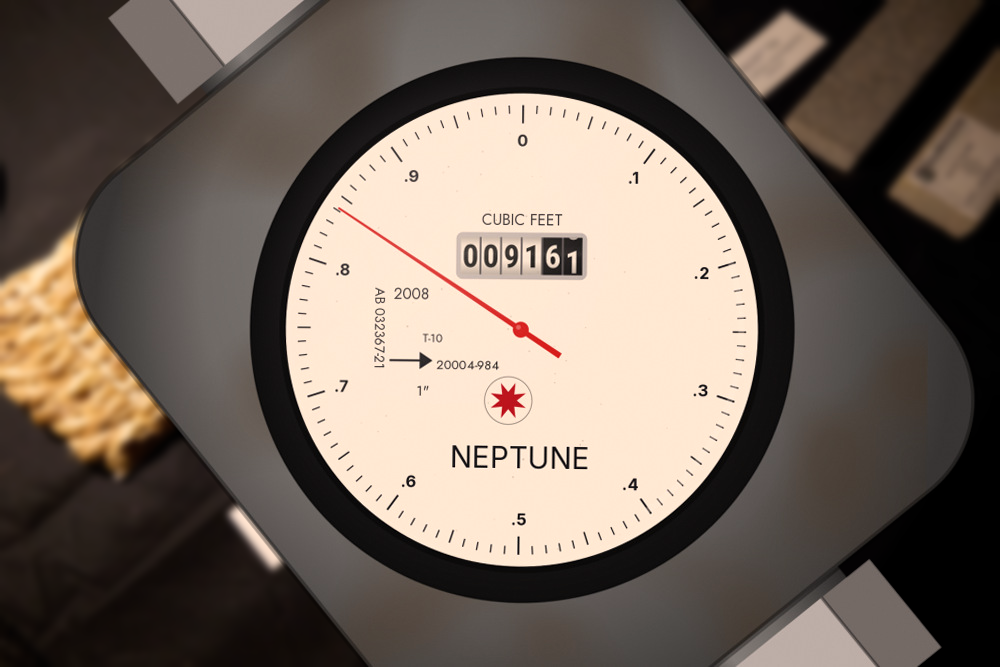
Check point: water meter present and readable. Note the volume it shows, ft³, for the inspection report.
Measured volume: 9160.84 ft³
